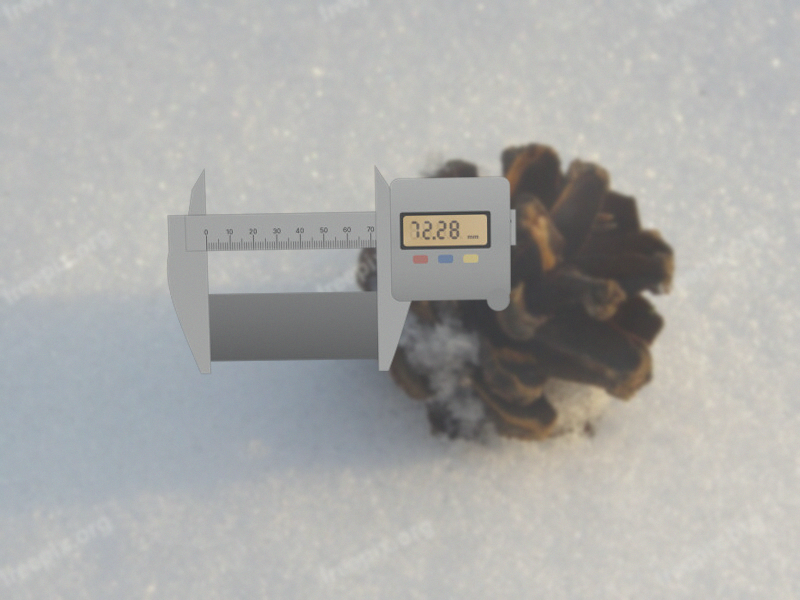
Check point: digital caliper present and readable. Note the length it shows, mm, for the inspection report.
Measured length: 72.28 mm
